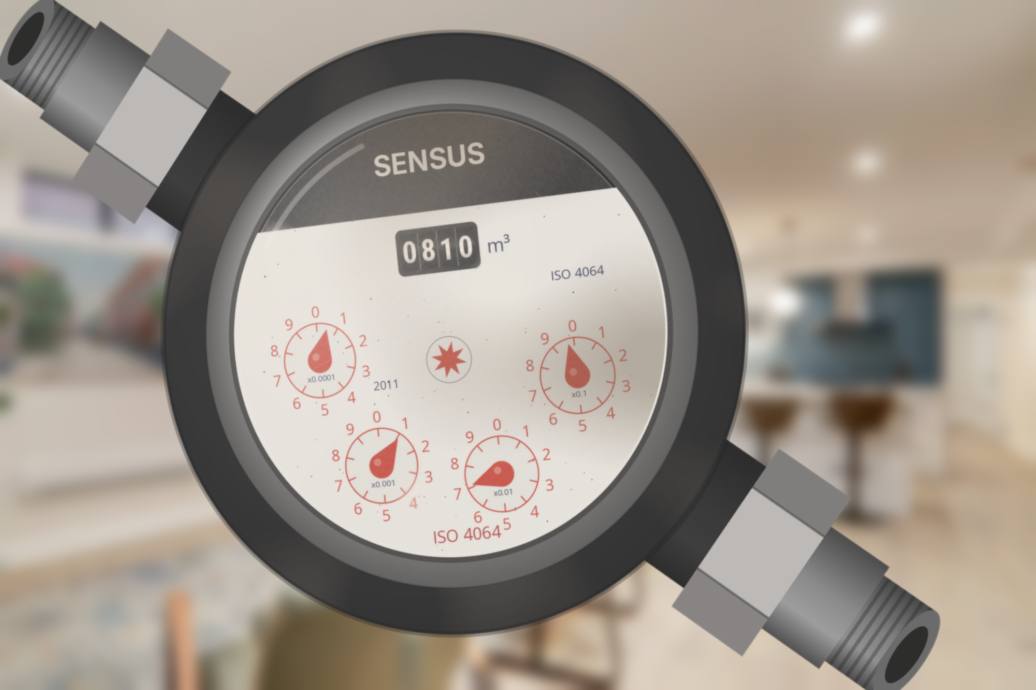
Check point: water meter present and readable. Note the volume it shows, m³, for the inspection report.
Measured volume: 809.9710 m³
